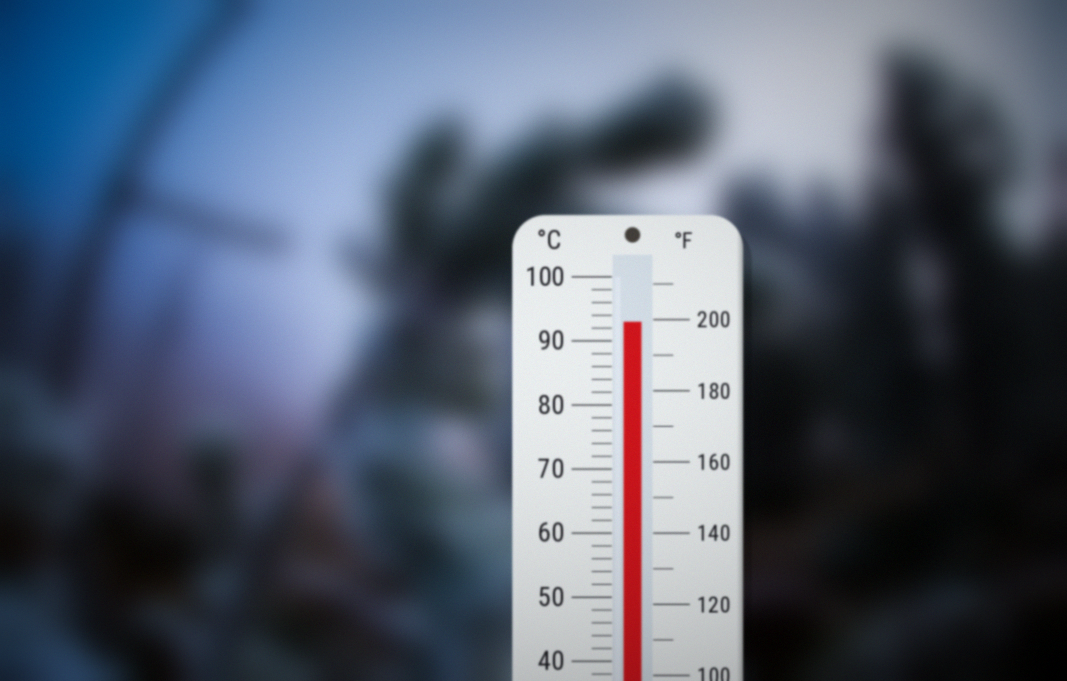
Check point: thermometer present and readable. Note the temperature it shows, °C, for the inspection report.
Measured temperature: 93 °C
